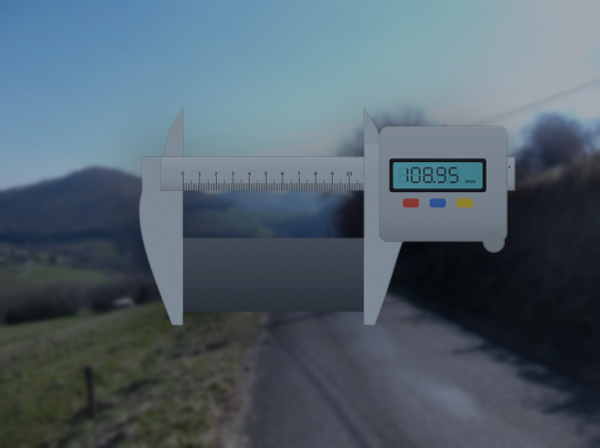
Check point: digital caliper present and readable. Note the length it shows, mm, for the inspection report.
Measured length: 108.95 mm
